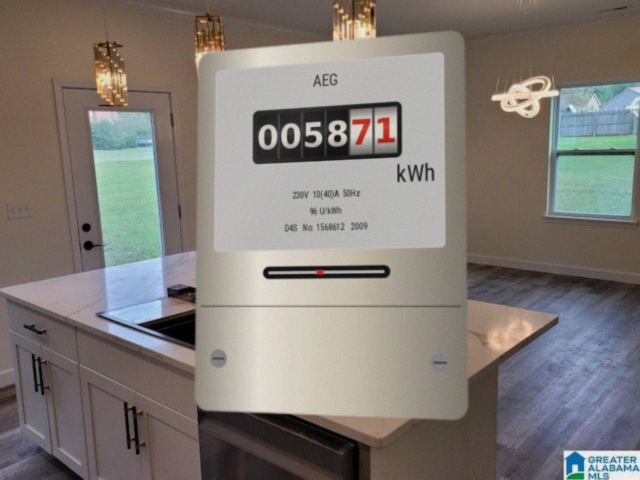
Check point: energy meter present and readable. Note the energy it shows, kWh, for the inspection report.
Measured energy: 58.71 kWh
